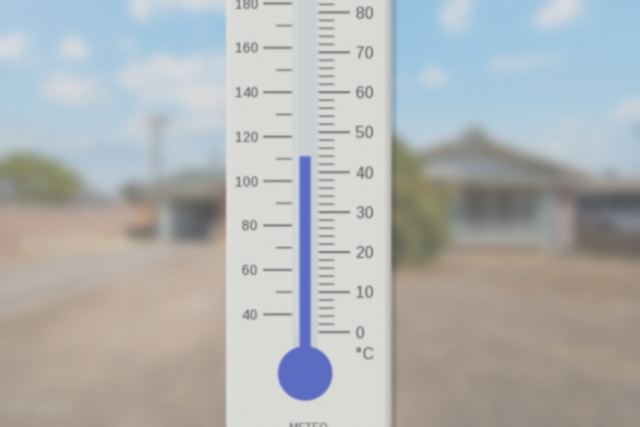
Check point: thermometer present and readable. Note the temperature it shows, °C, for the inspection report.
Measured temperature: 44 °C
